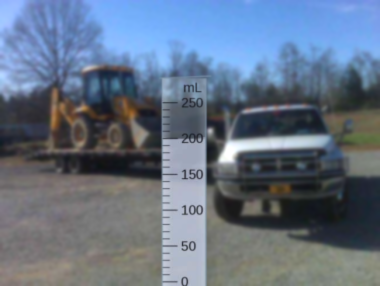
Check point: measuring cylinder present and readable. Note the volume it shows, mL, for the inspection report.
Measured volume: 200 mL
